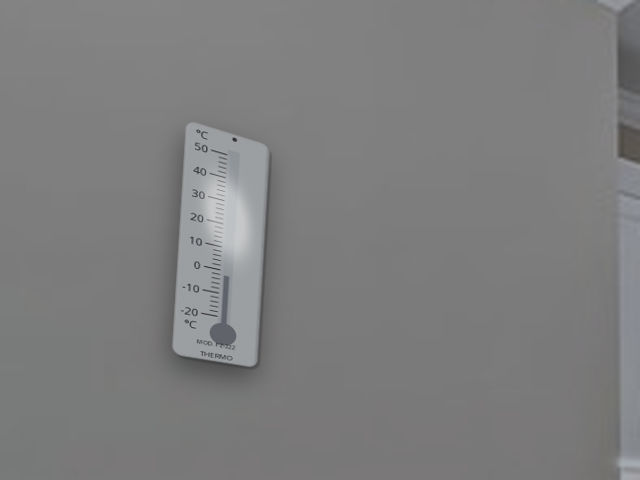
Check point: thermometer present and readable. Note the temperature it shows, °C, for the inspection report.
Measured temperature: -2 °C
